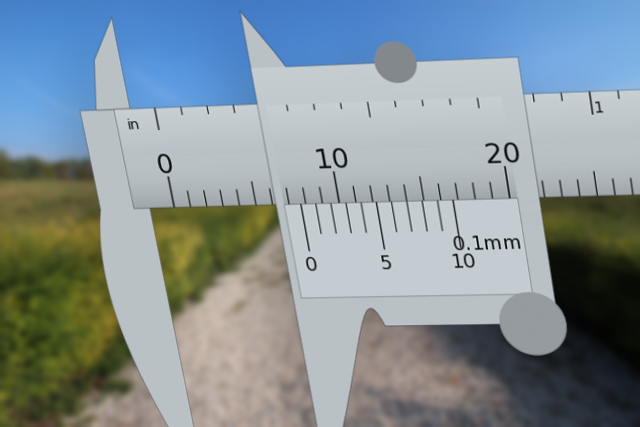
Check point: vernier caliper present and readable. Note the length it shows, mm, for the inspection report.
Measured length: 7.7 mm
